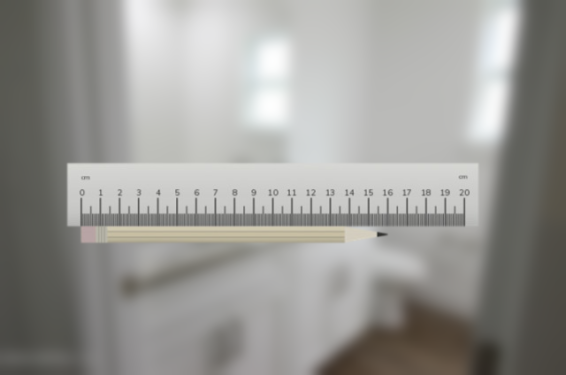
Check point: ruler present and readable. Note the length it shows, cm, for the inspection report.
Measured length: 16 cm
